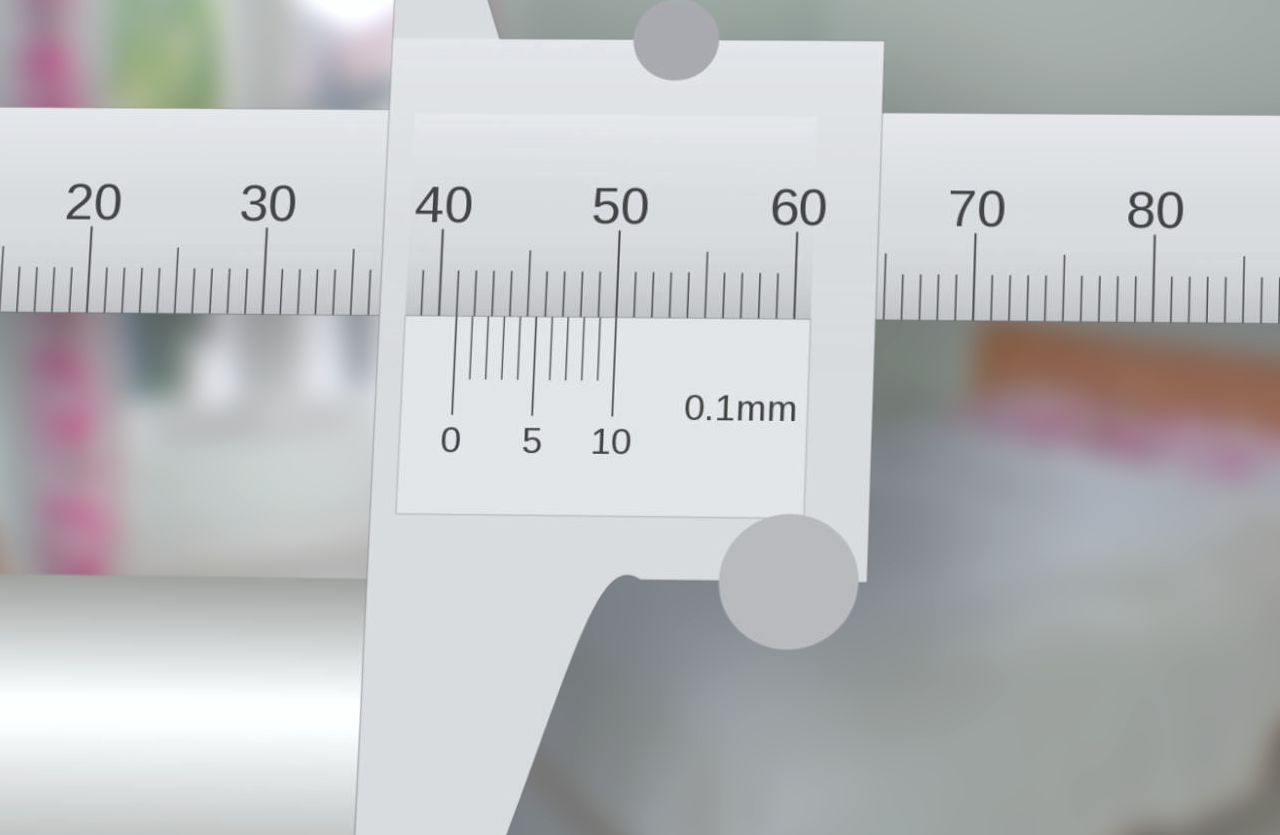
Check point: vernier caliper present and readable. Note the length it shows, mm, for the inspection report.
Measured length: 41.0 mm
